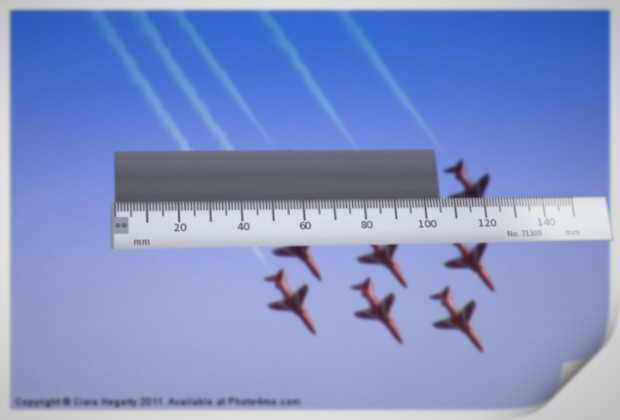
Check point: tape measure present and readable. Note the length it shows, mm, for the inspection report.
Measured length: 105 mm
